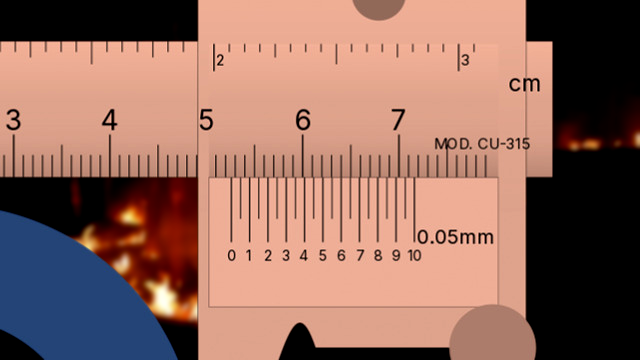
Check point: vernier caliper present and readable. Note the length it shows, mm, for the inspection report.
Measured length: 52.6 mm
